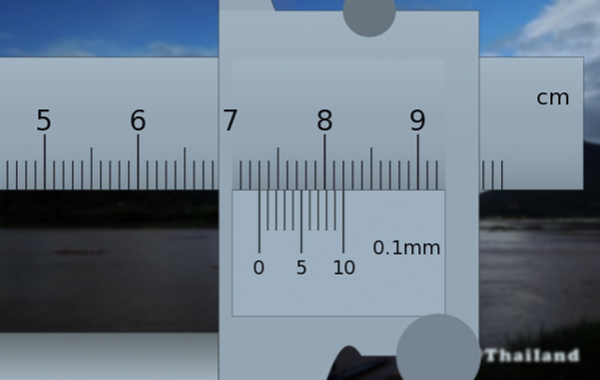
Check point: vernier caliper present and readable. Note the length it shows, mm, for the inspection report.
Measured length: 73.0 mm
